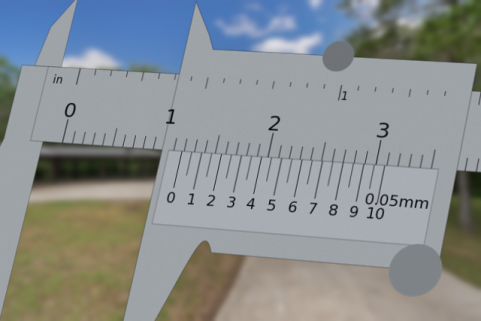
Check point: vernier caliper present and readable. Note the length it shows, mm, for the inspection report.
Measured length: 11.8 mm
